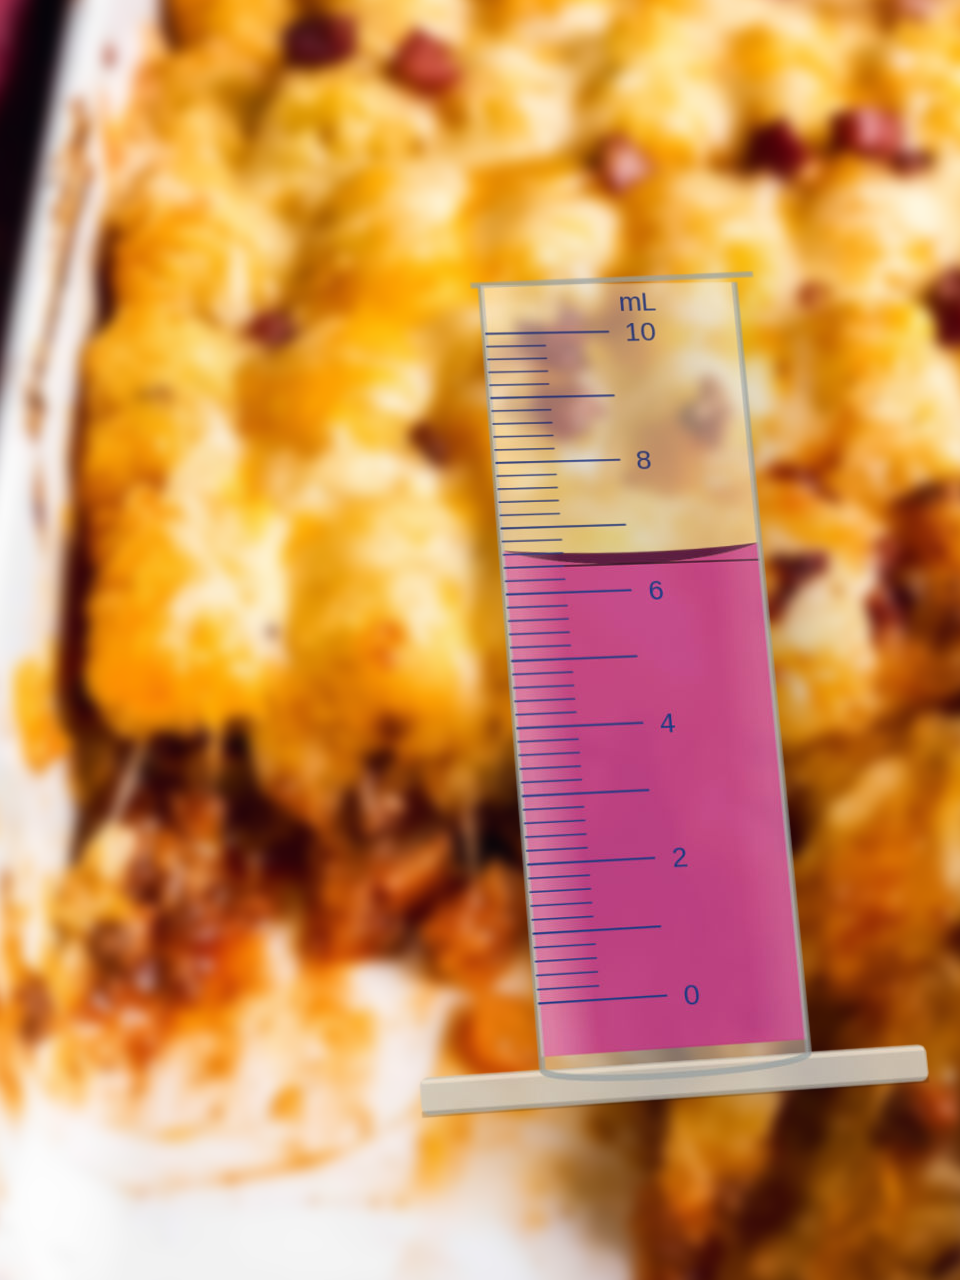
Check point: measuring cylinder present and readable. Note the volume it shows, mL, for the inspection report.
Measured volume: 6.4 mL
